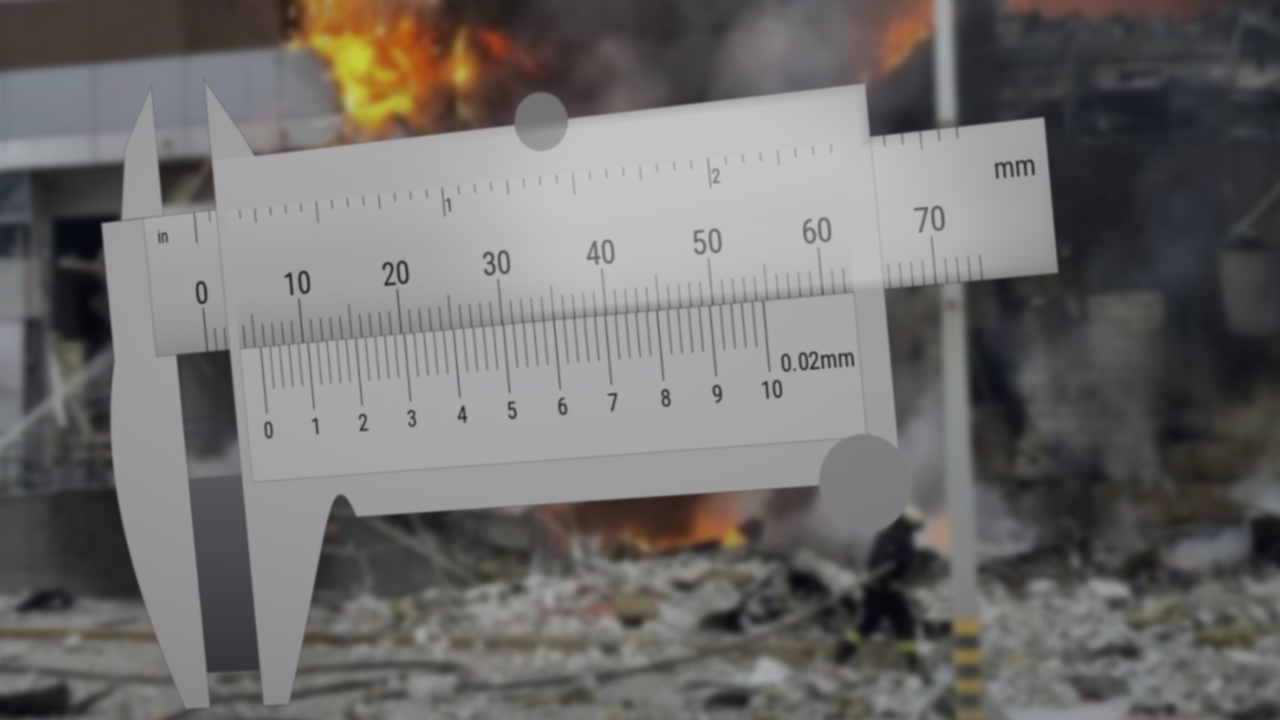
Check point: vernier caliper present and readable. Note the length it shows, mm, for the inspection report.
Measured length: 5.6 mm
